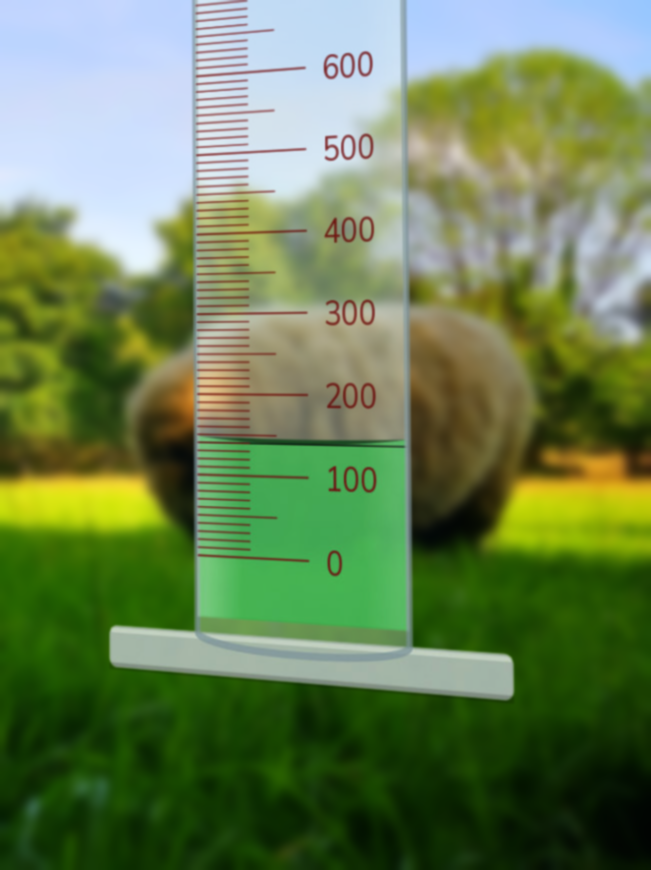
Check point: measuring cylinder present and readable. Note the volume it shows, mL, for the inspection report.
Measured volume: 140 mL
